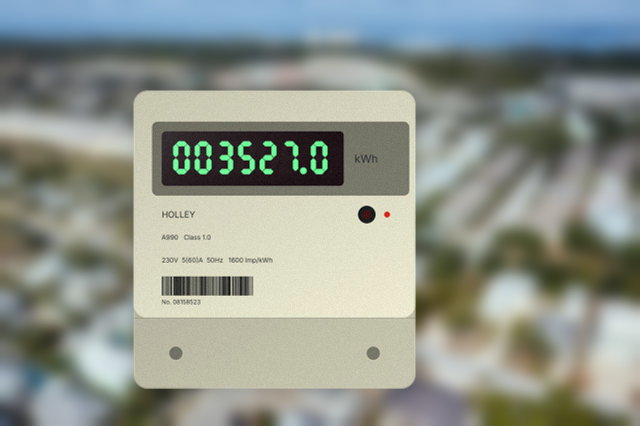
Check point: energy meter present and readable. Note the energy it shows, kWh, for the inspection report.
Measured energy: 3527.0 kWh
